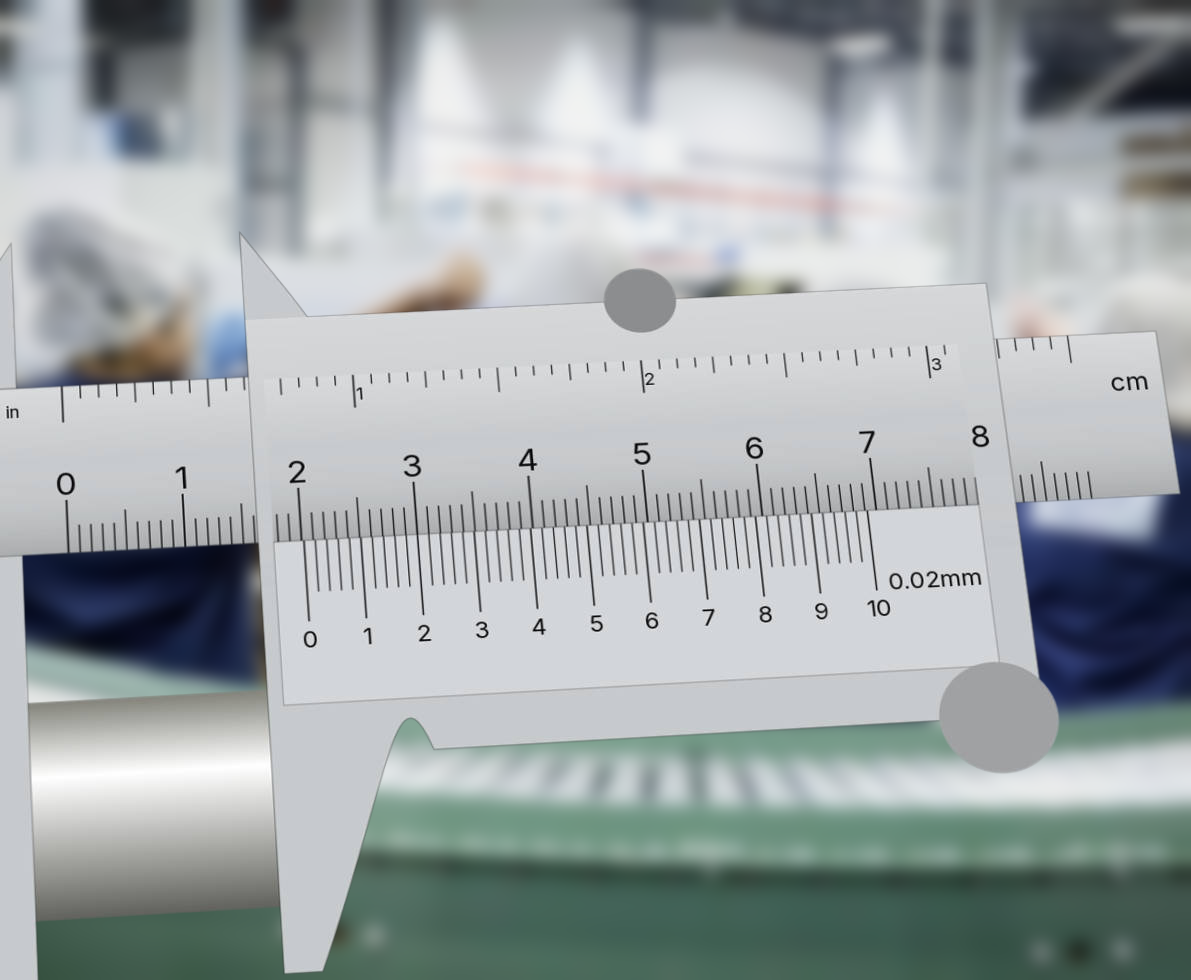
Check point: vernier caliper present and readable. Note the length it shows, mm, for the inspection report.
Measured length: 20.2 mm
